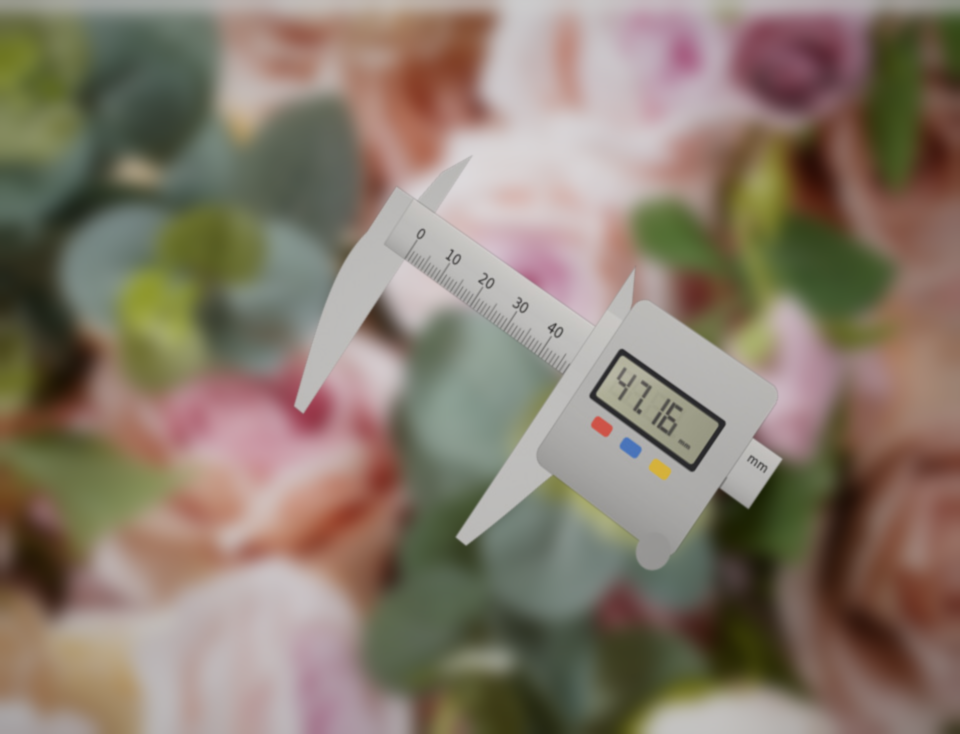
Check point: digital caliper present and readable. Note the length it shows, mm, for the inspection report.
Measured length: 47.16 mm
